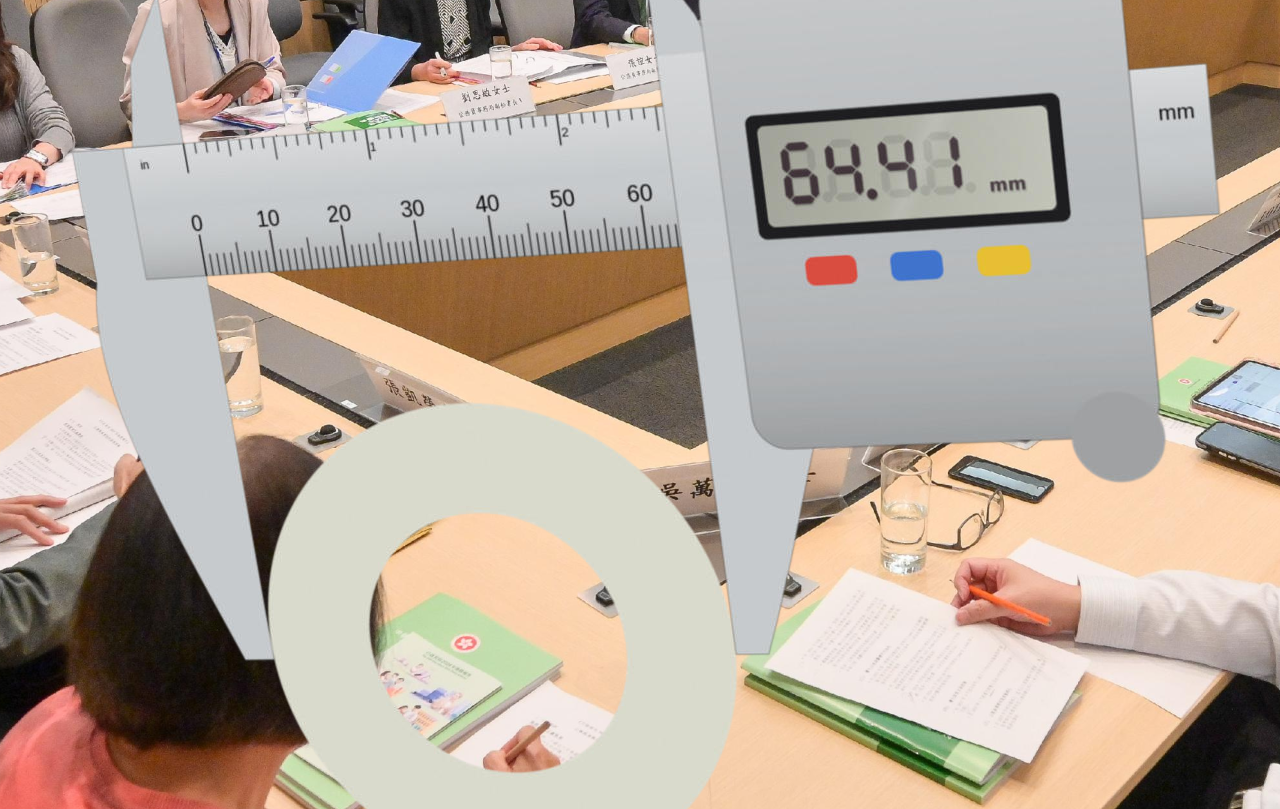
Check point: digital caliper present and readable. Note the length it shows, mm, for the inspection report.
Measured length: 64.41 mm
